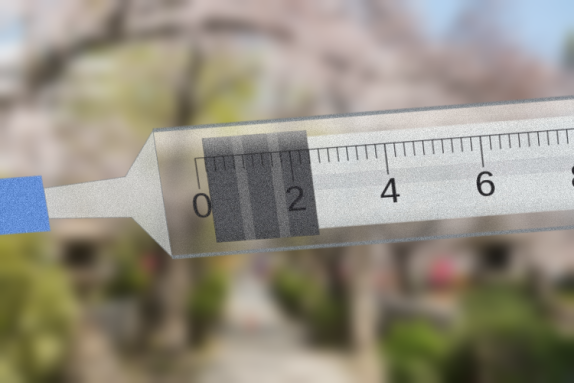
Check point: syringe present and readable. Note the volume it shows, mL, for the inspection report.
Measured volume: 0.2 mL
